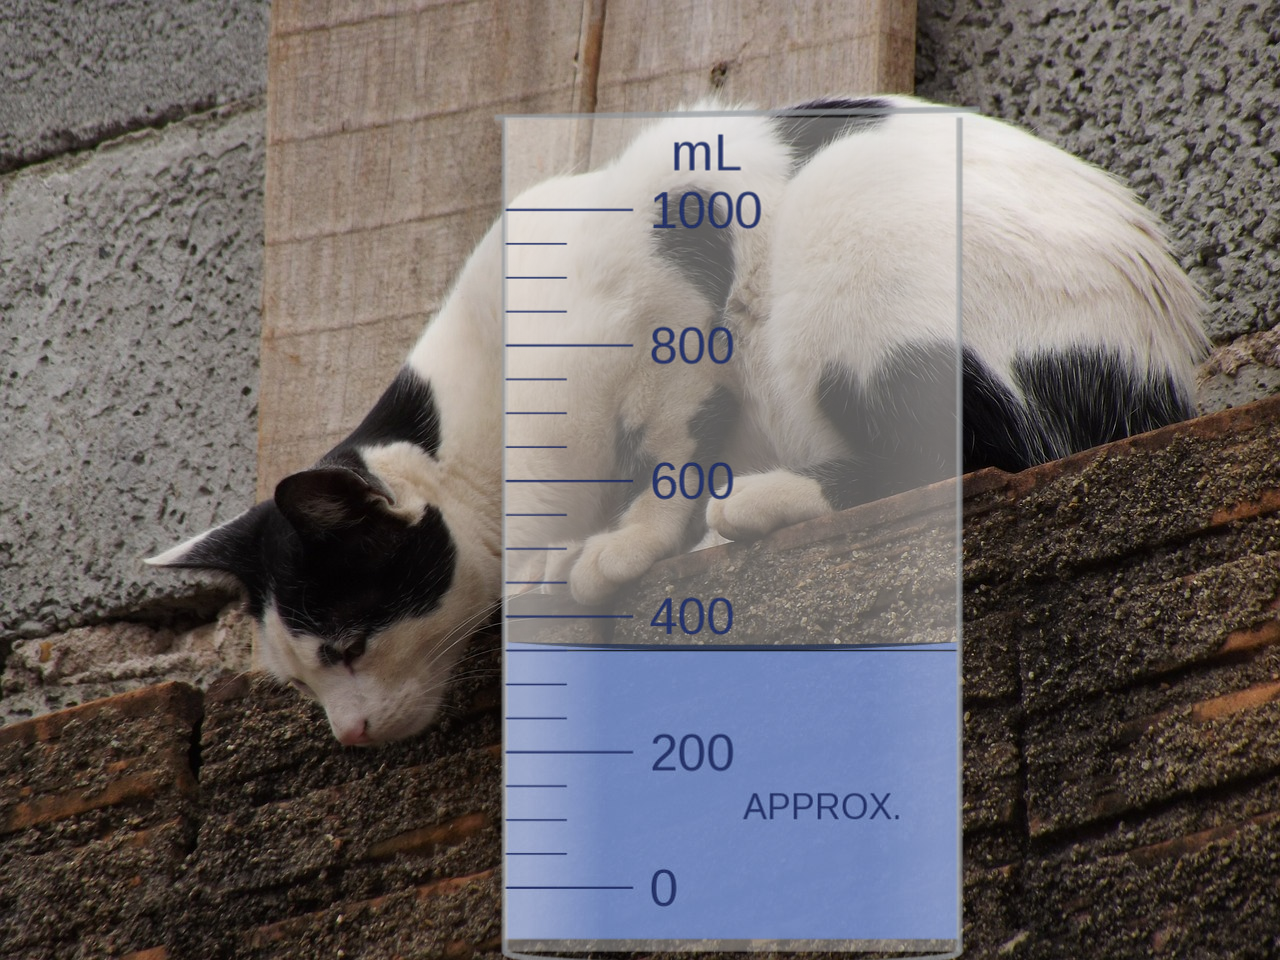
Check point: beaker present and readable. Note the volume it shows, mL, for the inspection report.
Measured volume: 350 mL
